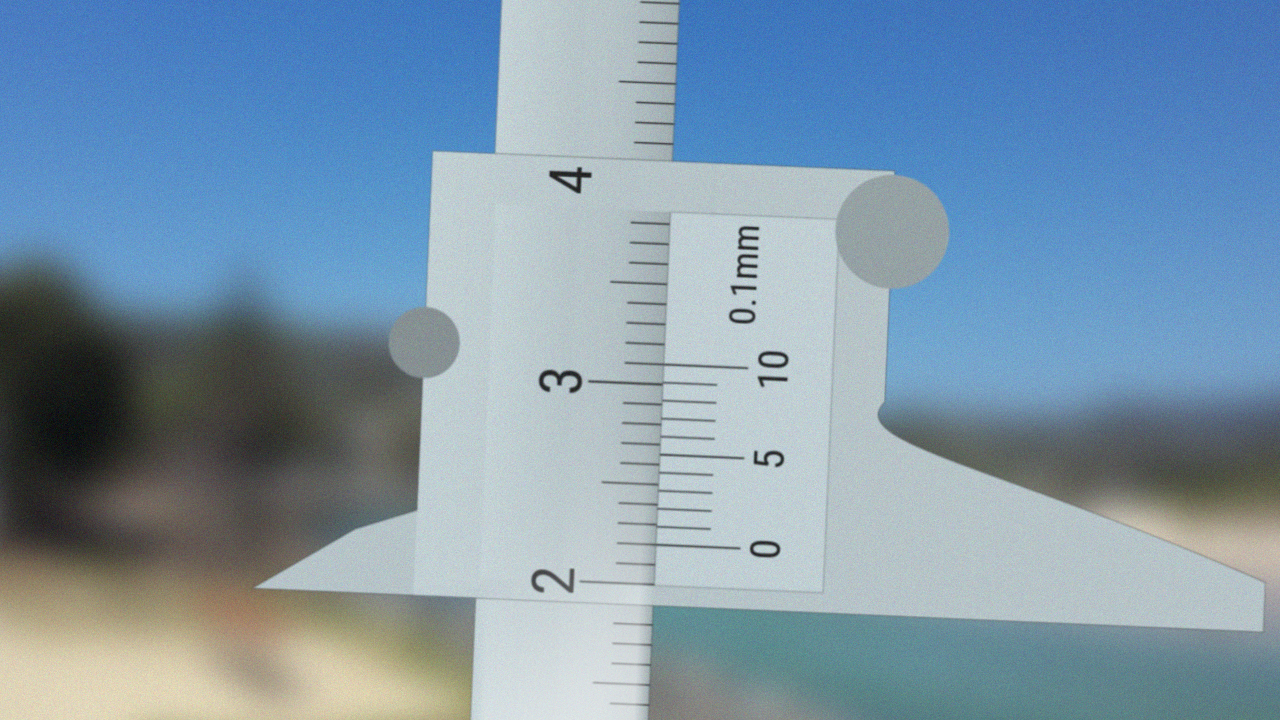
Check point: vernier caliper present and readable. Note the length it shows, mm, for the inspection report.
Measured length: 22.0 mm
